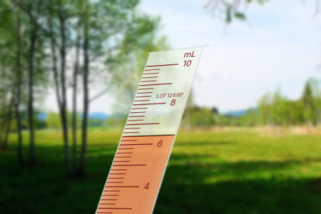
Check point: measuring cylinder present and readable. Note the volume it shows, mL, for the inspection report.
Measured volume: 6.4 mL
